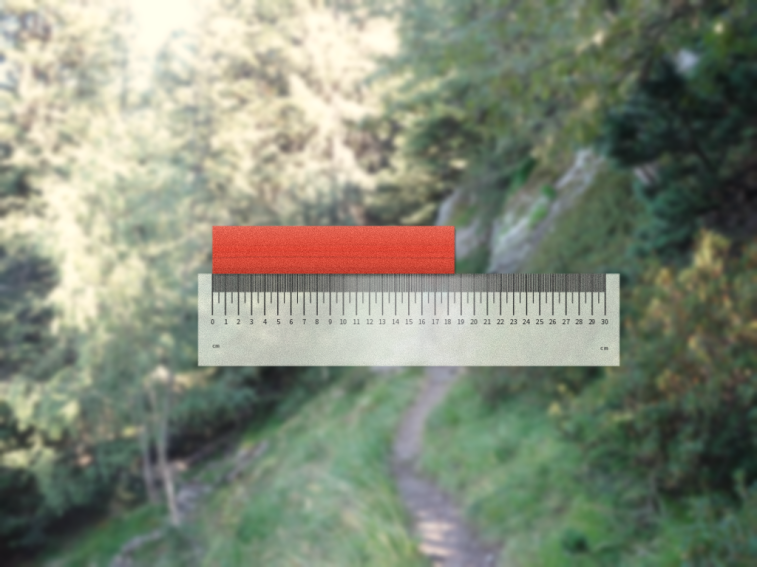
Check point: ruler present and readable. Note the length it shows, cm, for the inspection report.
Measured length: 18.5 cm
